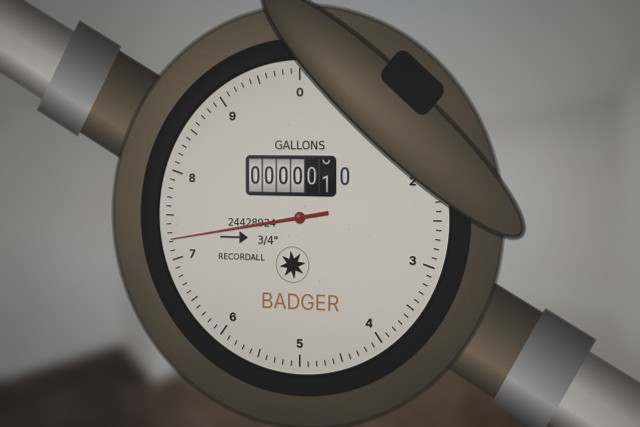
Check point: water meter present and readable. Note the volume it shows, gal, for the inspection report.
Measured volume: 7.2 gal
